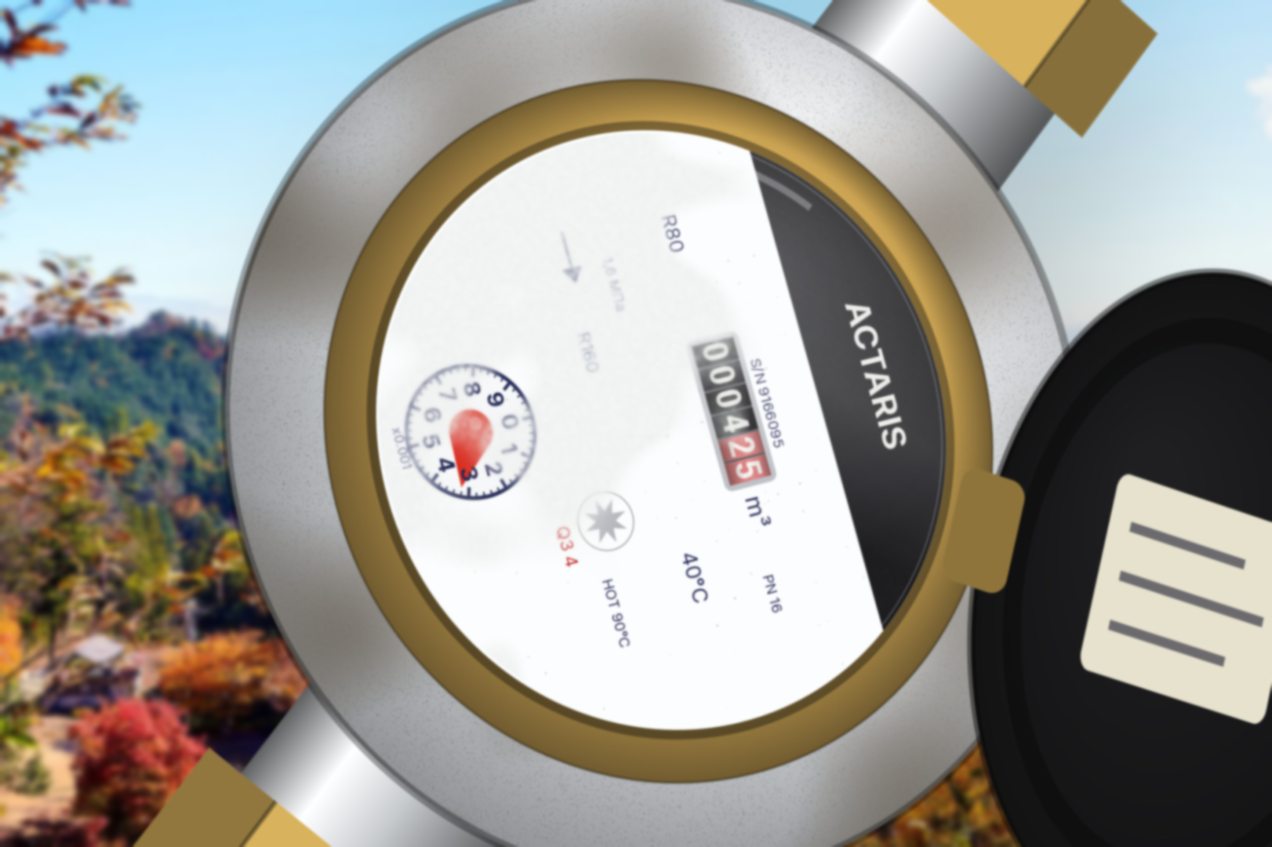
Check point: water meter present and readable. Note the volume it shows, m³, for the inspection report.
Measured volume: 4.253 m³
